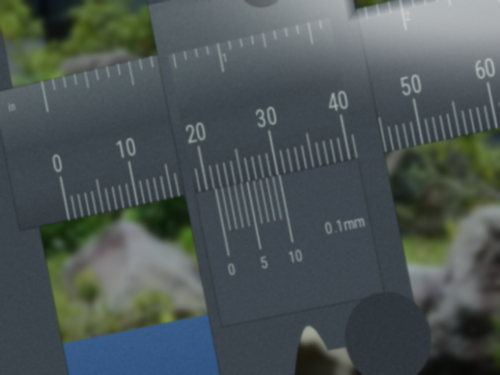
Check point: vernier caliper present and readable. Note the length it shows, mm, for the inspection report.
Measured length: 21.2 mm
